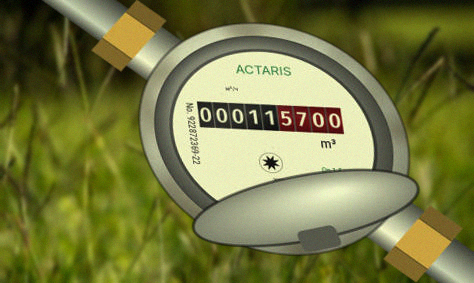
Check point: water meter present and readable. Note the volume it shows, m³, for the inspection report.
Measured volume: 11.5700 m³
